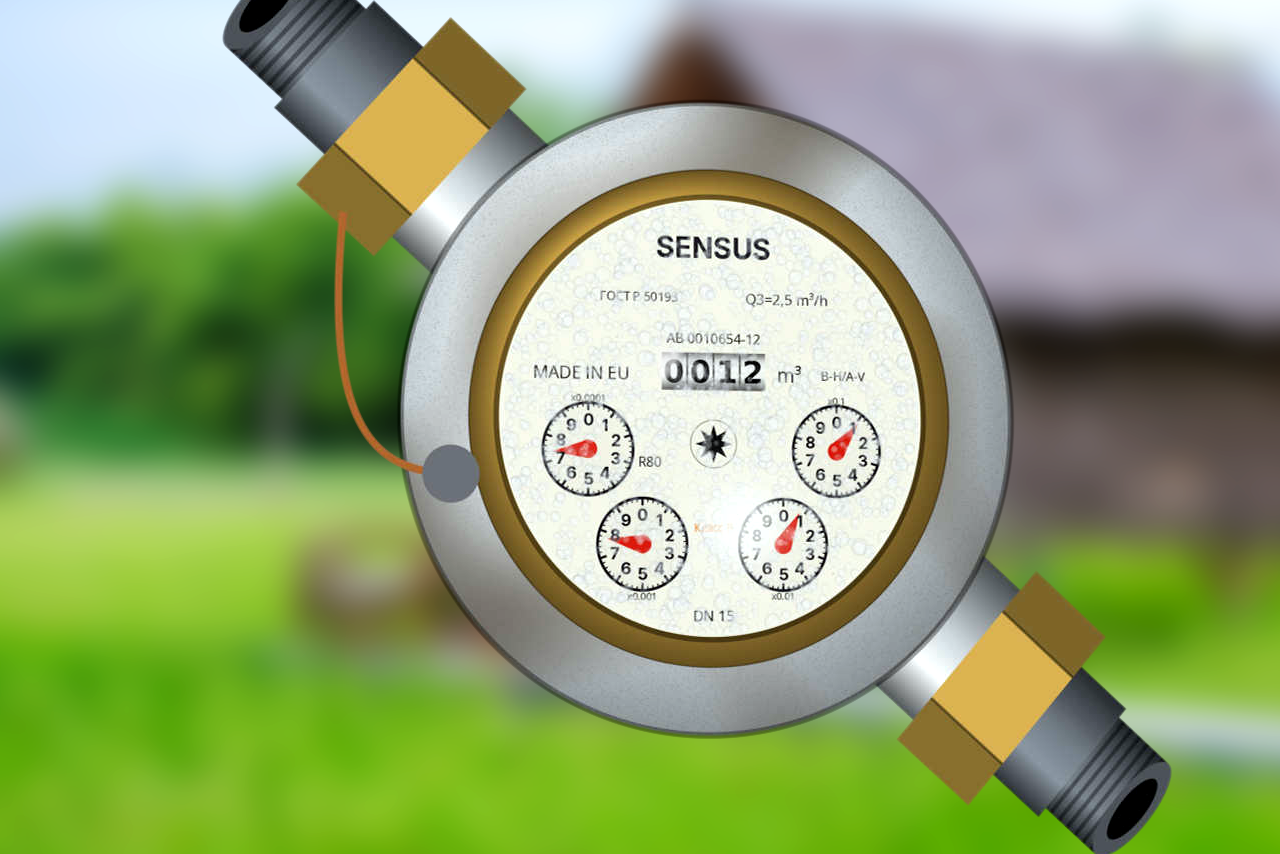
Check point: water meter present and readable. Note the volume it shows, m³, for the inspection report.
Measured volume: 12.1077 m³
